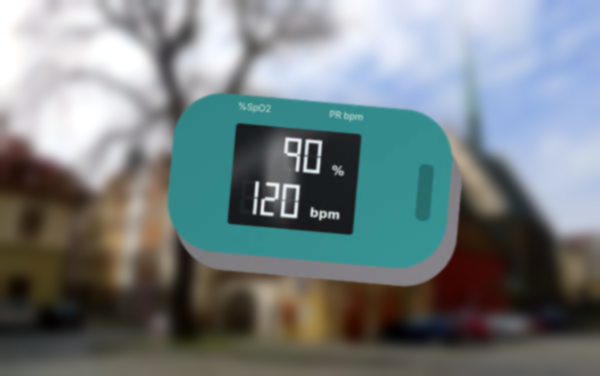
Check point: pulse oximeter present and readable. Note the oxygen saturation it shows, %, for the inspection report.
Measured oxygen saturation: 90 %
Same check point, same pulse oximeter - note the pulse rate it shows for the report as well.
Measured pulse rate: 120 bpm
